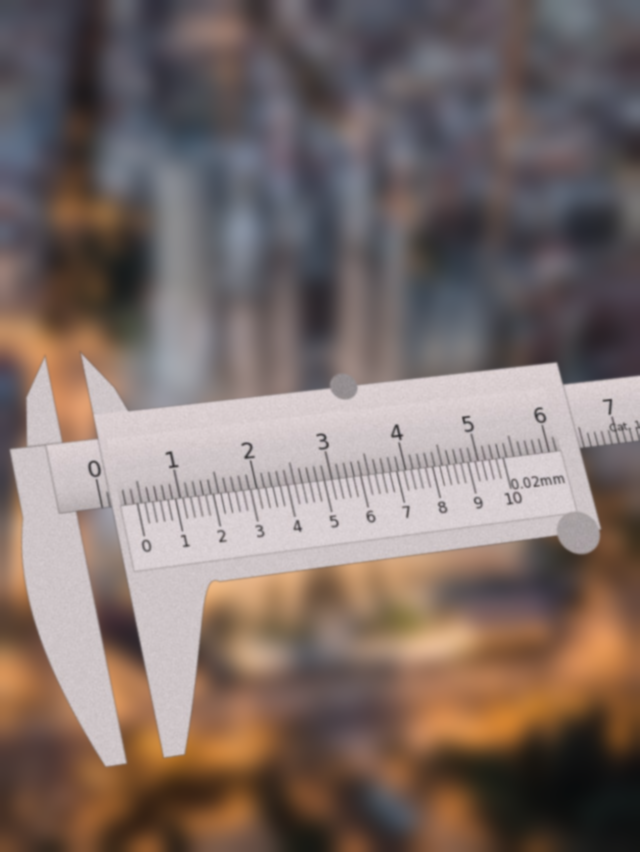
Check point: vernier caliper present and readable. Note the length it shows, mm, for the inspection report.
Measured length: 4.5 mm
